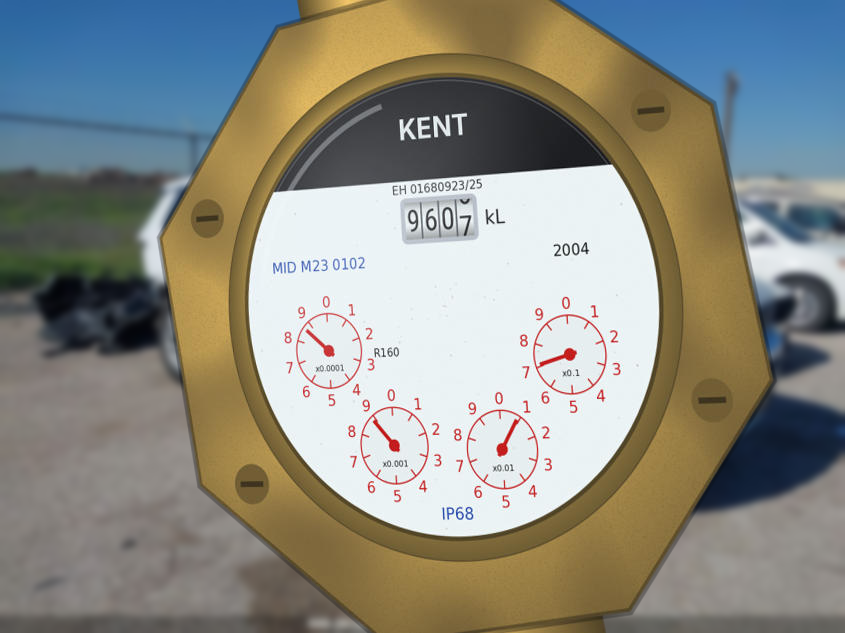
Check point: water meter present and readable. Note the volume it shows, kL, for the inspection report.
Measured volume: 9606.7088 kL
